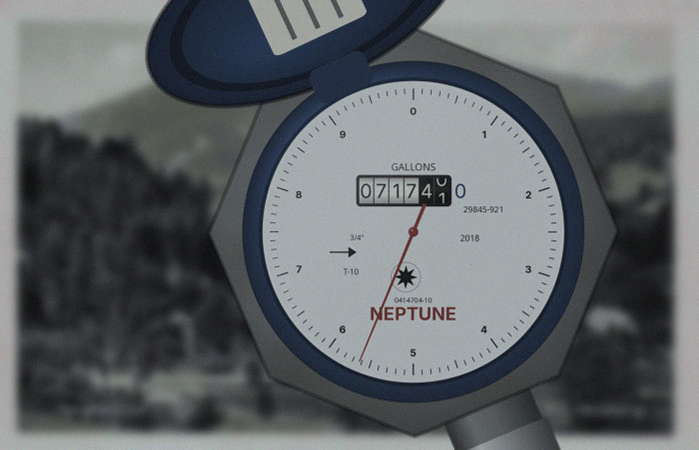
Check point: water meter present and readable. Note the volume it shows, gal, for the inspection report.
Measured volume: 717405.6 gal
